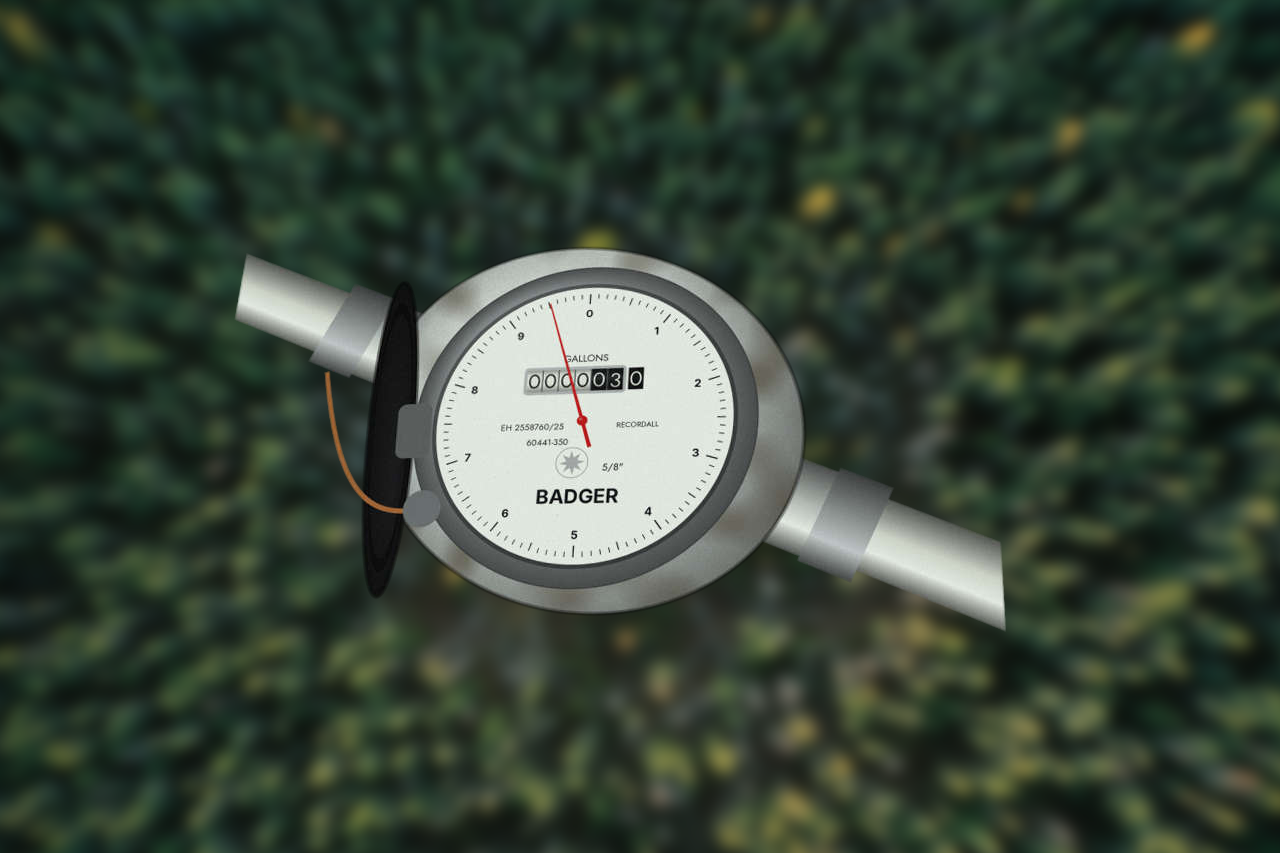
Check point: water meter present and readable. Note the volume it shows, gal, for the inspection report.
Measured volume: 29.5 gal
